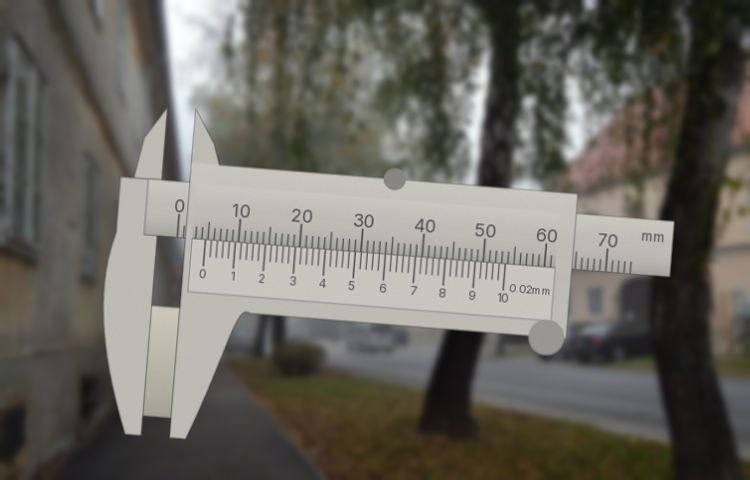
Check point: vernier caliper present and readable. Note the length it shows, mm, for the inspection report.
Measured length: 4.6 mm
